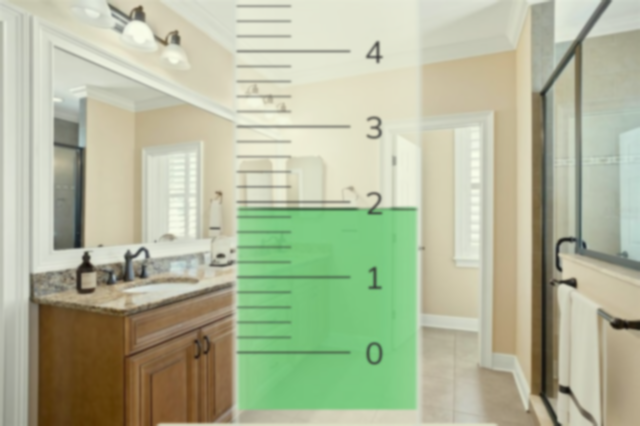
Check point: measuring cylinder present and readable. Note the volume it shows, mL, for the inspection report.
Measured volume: 1.9 mL
